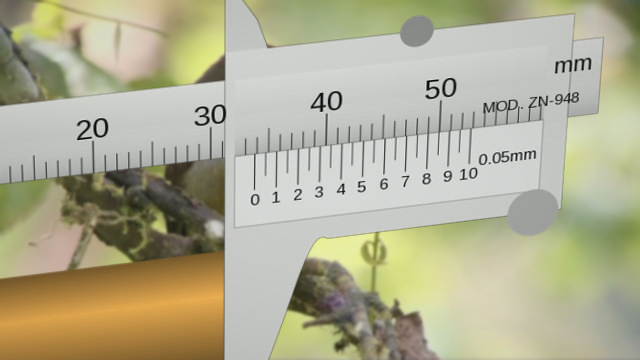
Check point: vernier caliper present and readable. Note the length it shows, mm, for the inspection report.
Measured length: 33.8 mm
